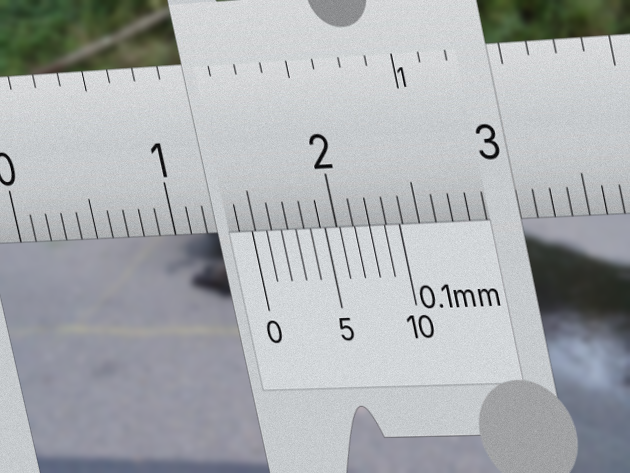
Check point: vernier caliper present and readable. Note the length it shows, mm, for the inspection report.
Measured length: 14.8 mm
